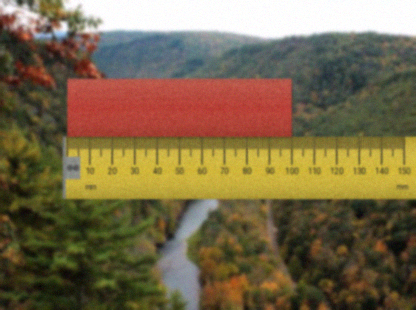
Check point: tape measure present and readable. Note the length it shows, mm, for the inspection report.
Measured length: 100 mm
